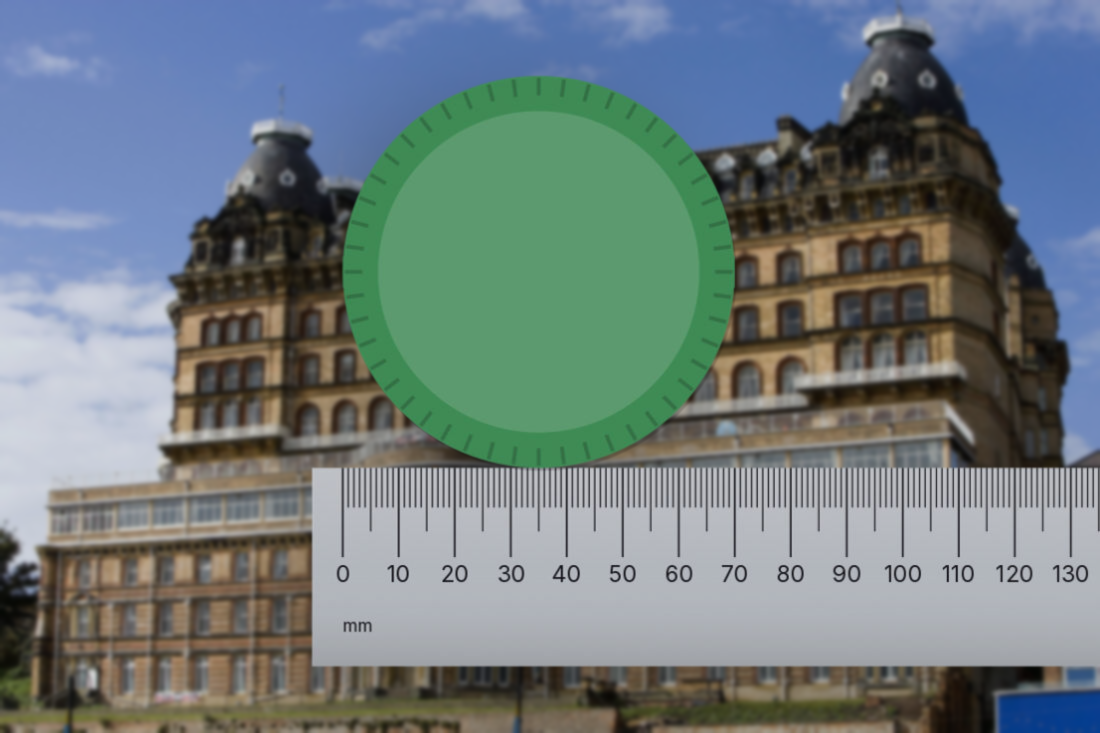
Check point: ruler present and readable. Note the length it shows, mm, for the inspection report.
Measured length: 70 mm
